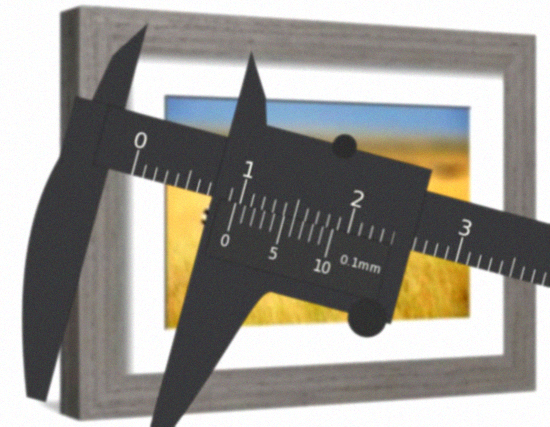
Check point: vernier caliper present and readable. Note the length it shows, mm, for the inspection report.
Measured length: 9.6 mm
